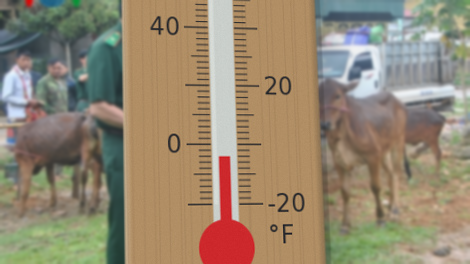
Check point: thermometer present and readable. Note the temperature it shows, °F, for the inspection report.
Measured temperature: -4 °F
